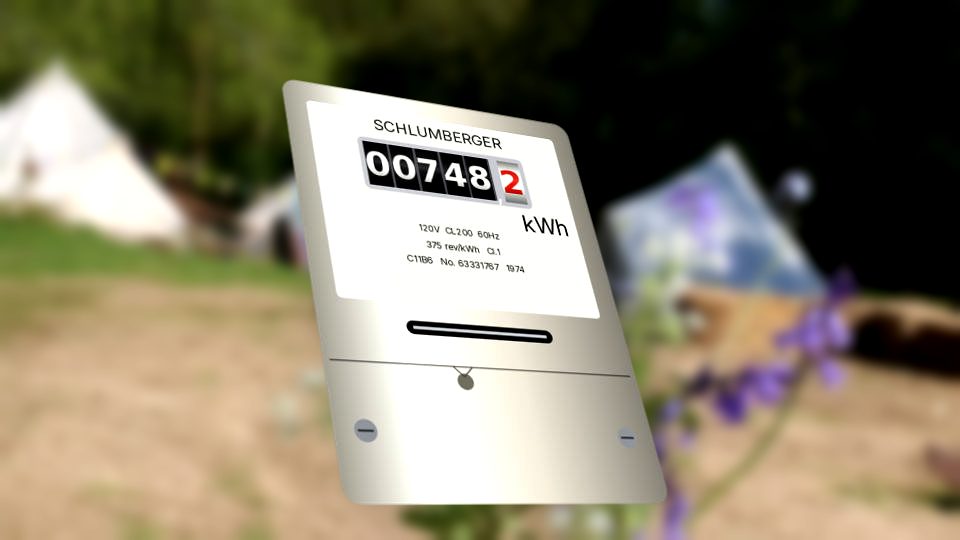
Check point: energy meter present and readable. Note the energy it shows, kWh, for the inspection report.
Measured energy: 748.2 kWh
